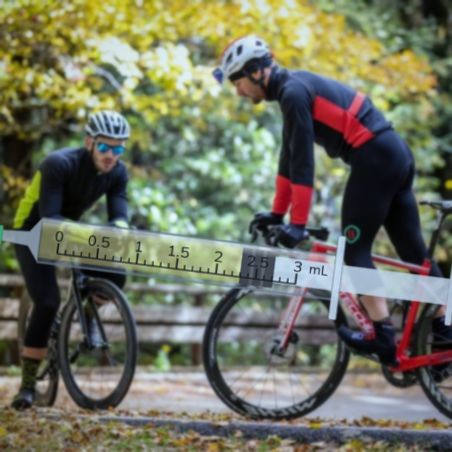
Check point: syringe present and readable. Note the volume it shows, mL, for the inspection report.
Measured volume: 2.3 mL
